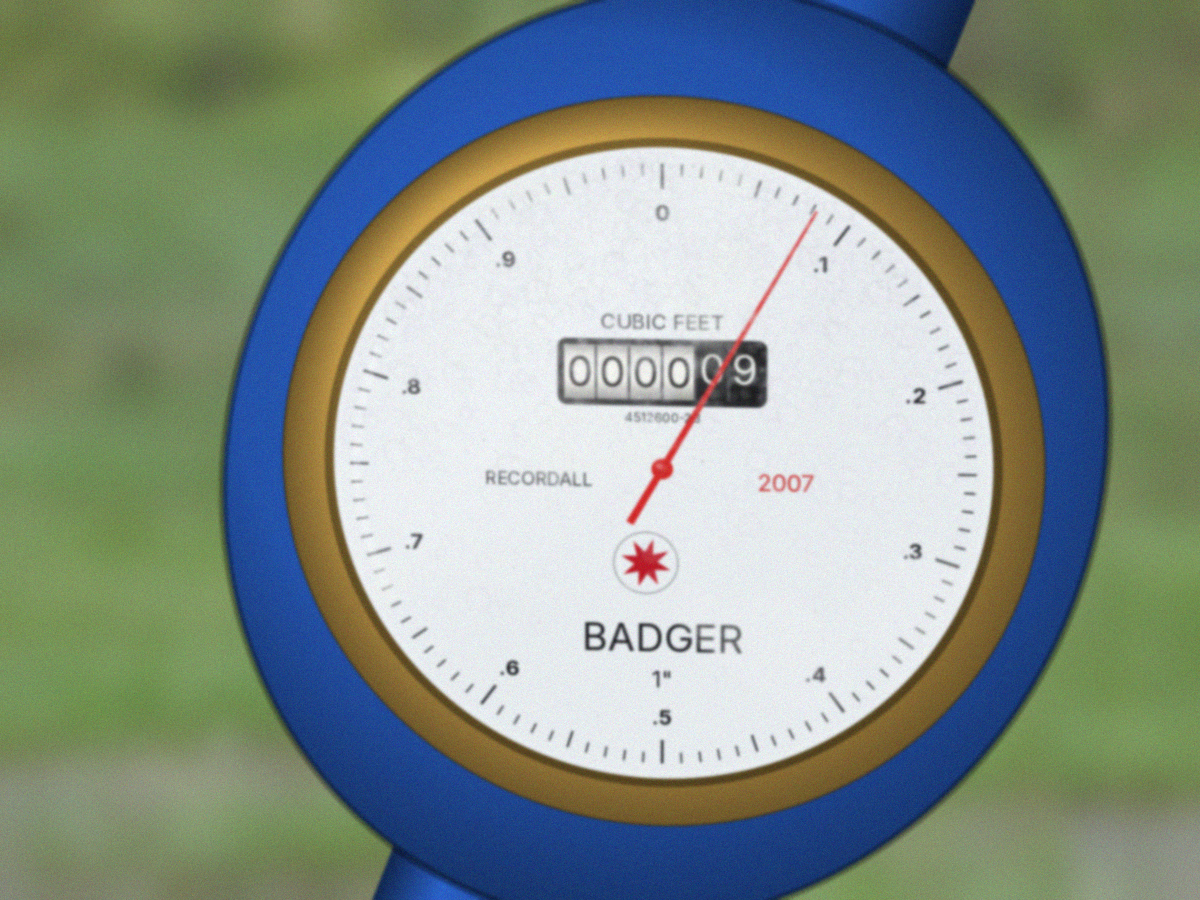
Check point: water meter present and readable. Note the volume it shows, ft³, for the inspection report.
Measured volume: 9.08 ft³
